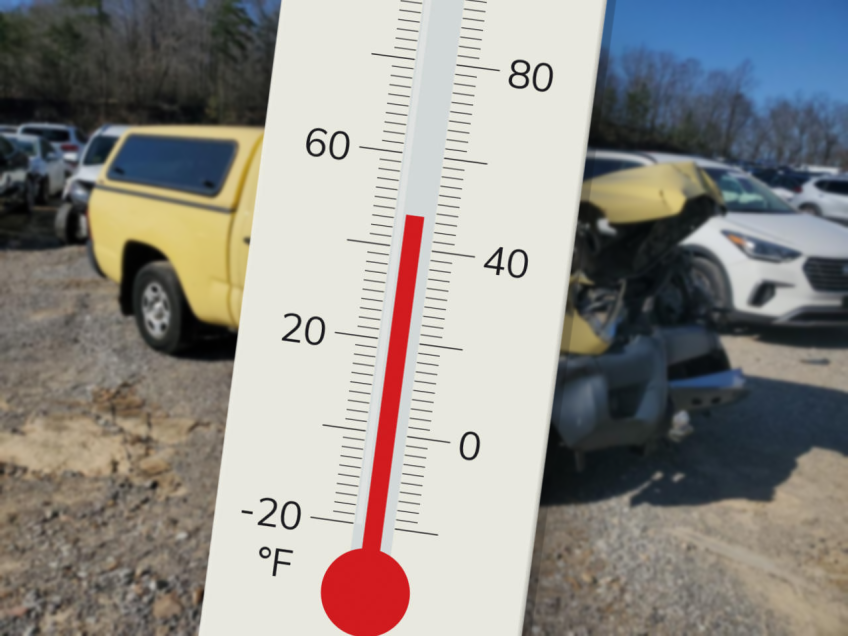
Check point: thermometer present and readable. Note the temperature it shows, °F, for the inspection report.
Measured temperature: 47 °F
